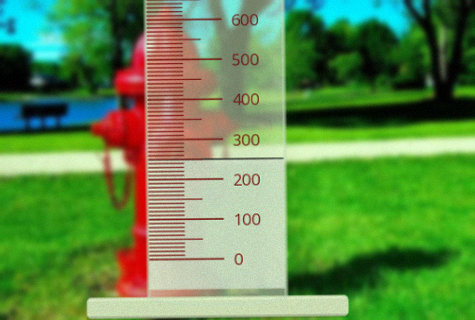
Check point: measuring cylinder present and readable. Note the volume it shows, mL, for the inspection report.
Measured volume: 250 mL
